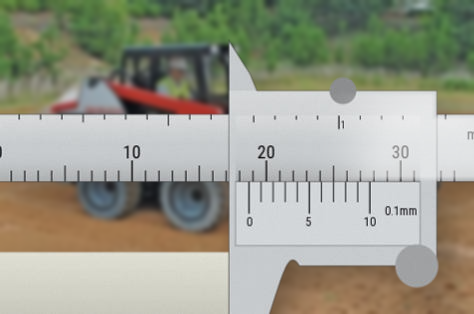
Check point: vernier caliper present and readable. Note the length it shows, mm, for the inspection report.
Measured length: 18.7 mm
